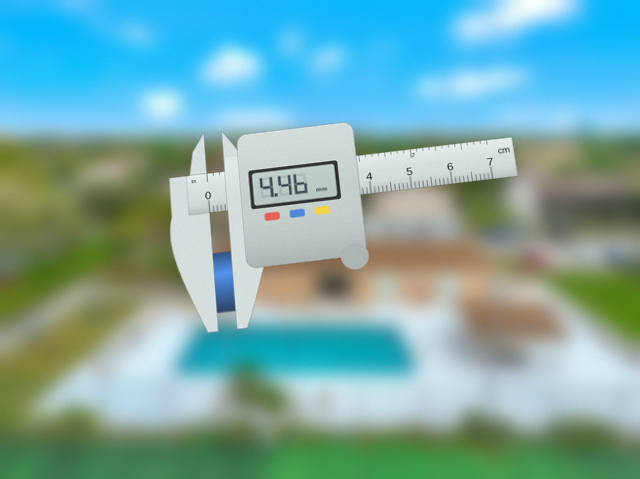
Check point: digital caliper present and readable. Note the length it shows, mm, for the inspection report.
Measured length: 4.46 mm
